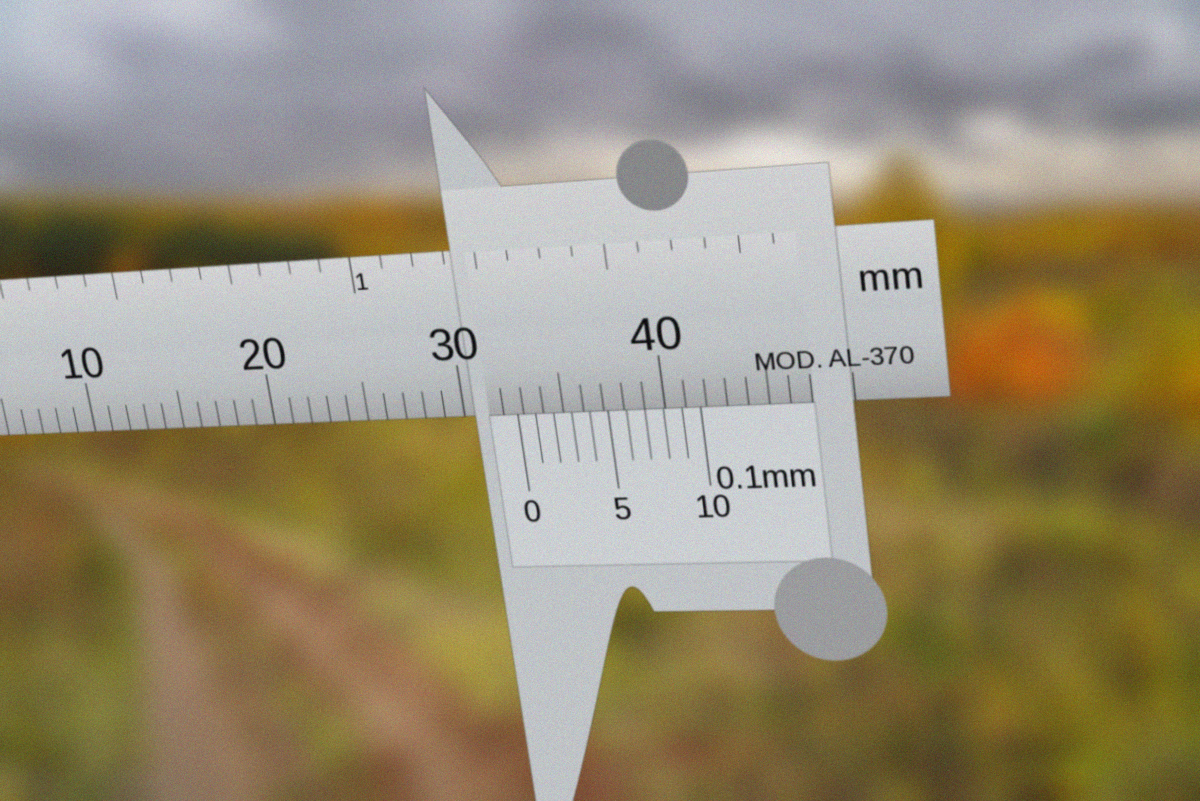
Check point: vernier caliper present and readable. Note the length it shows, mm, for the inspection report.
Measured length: 32.7 mm
